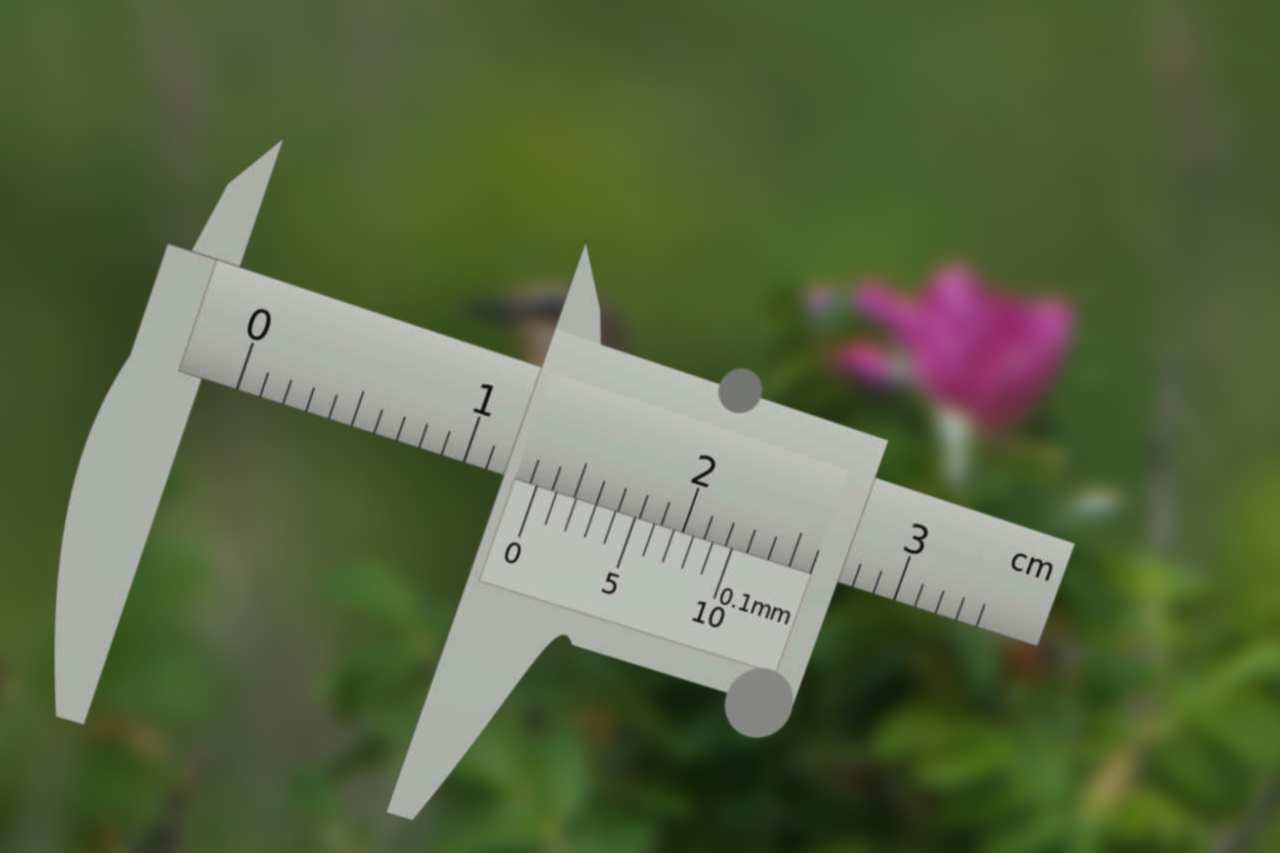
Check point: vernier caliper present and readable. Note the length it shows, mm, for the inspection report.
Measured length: 13.3 mm
